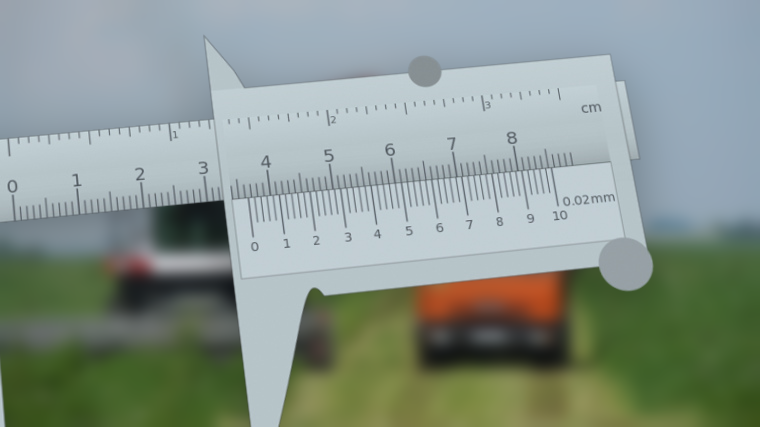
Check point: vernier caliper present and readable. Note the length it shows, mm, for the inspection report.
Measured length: 36.5 mm
